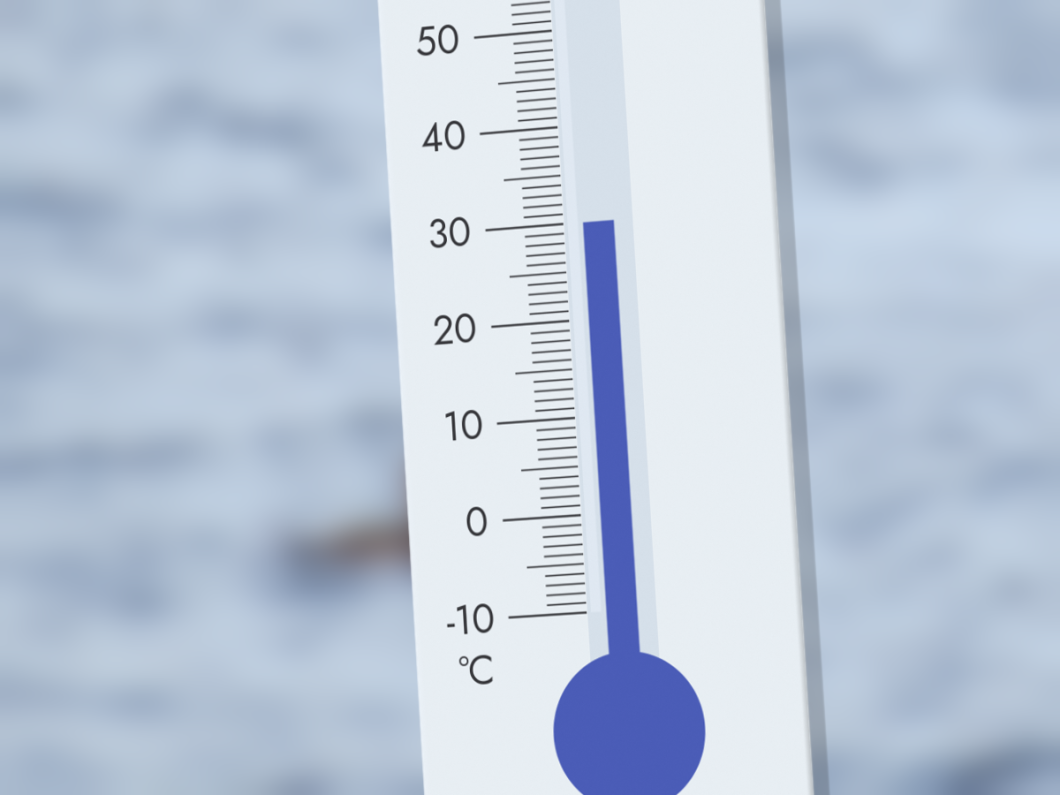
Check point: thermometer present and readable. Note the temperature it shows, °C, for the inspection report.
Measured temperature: 30 °C
